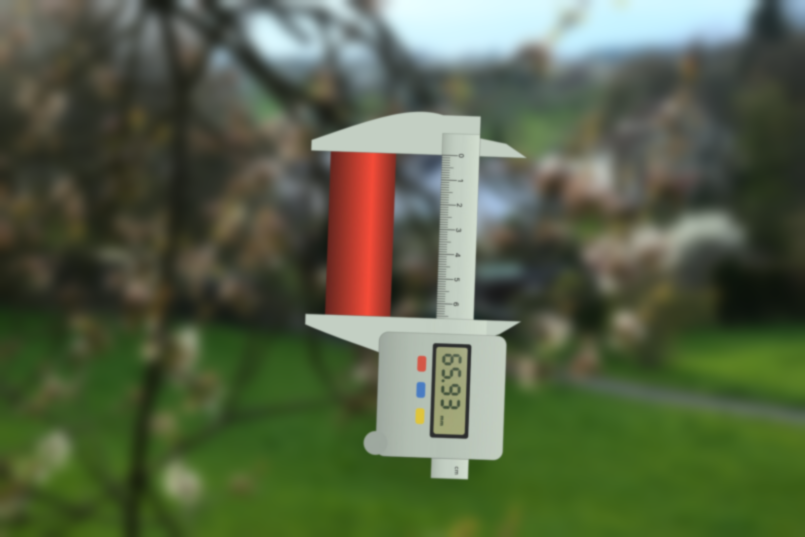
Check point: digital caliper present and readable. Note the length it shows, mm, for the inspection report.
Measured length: 65.93 mm
